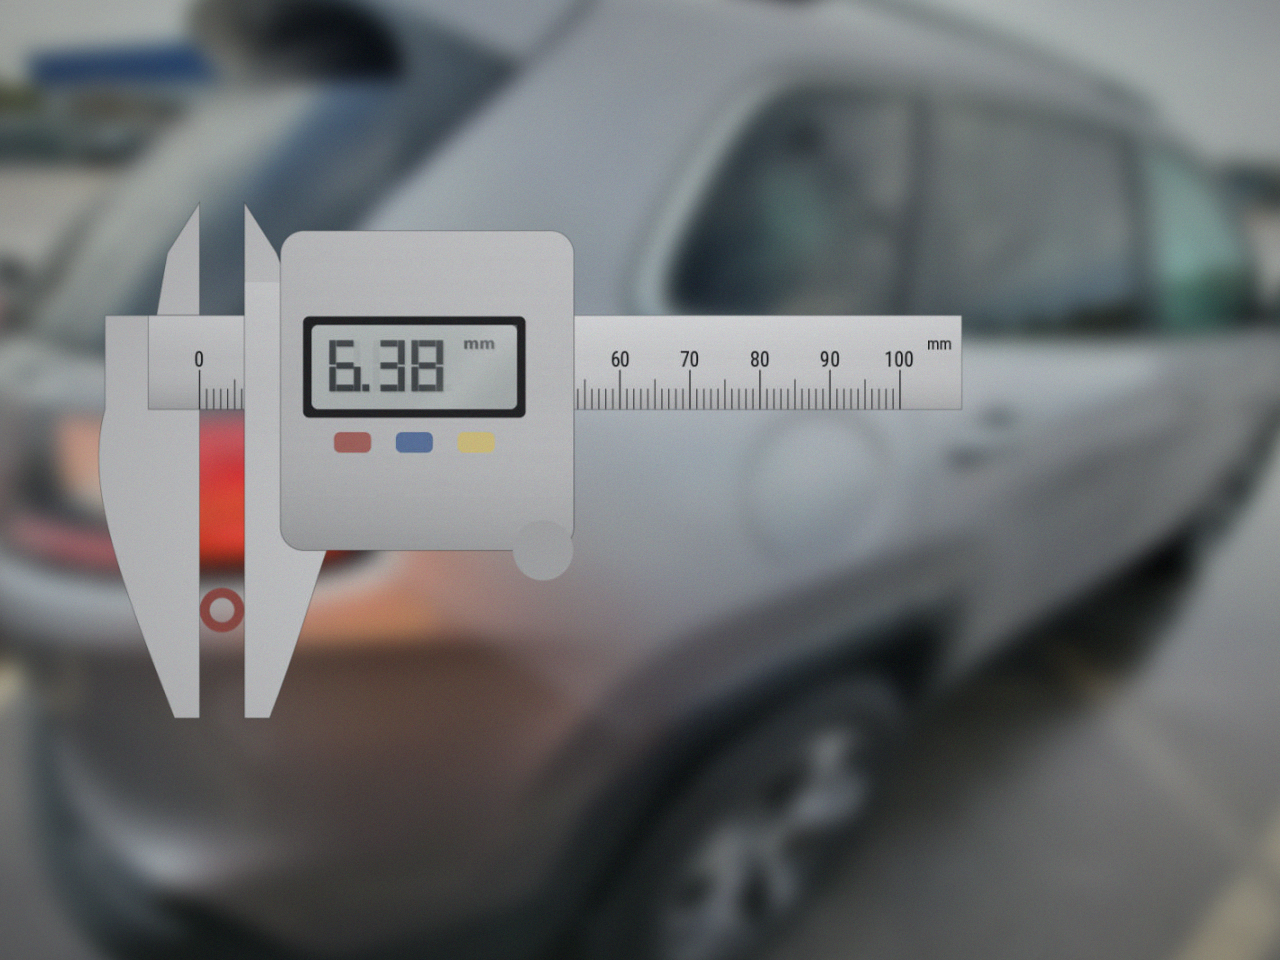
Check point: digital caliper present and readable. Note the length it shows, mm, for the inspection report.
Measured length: 6.38 mm
